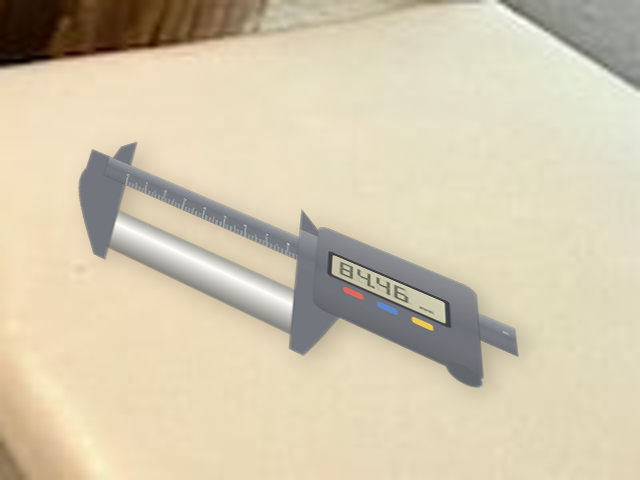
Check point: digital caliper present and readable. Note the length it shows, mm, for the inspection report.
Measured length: 84.46 mm
